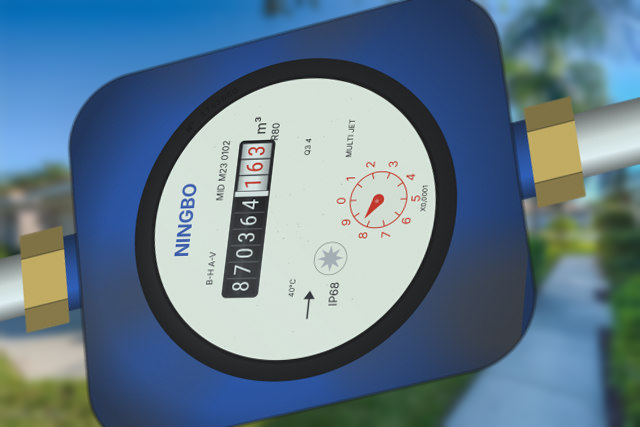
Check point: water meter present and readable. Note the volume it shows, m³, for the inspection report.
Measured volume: 870364.1638 m³
